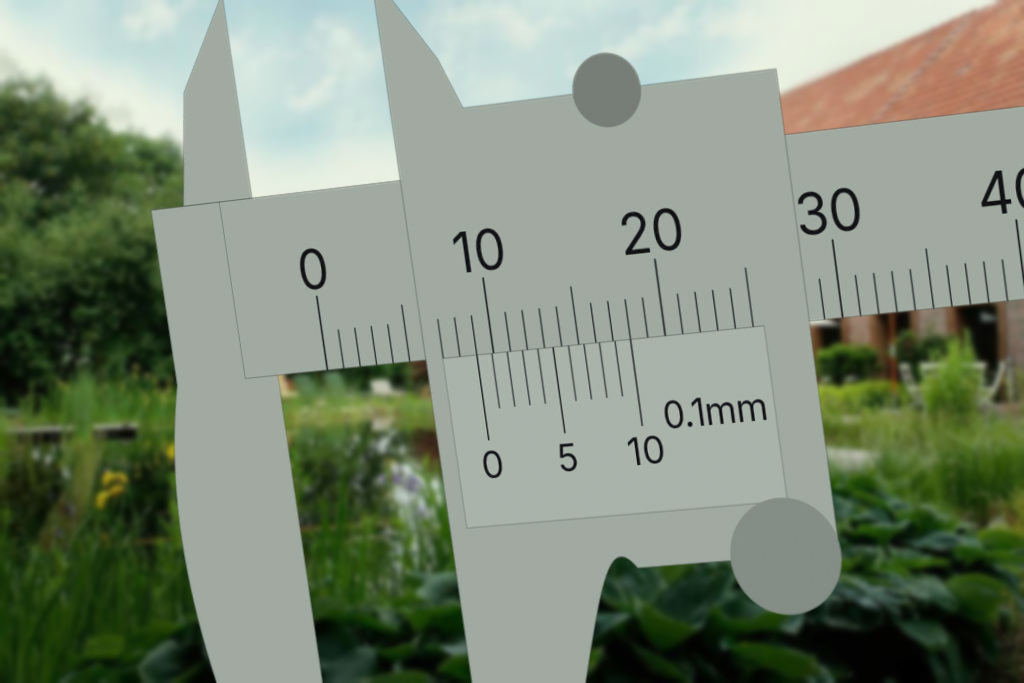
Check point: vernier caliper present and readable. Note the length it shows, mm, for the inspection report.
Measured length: 9.0 mm
